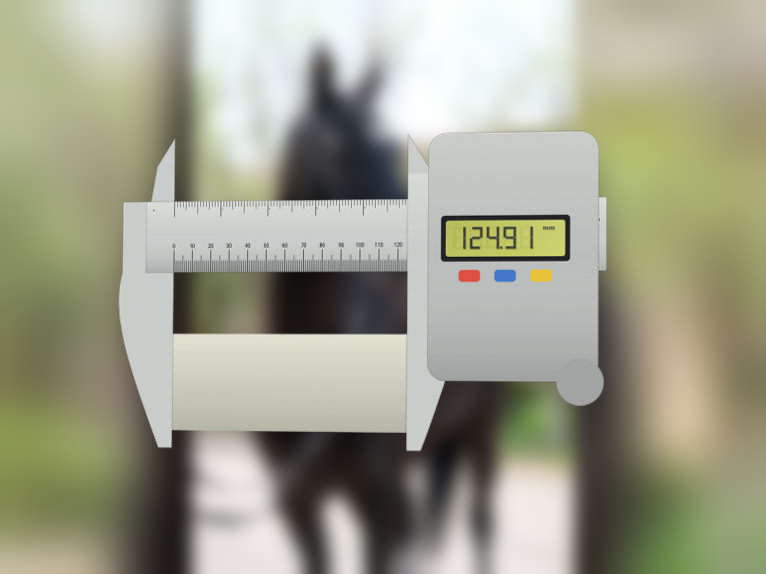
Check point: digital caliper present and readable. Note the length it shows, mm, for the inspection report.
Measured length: 124.91 mm
